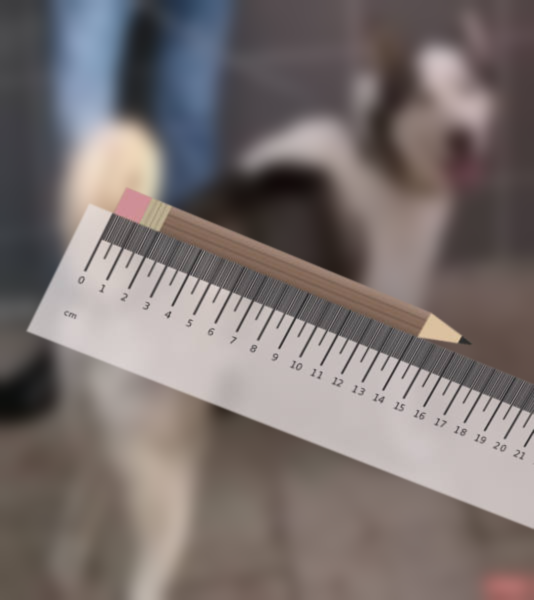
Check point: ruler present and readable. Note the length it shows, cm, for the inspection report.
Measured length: 16.5 cm
